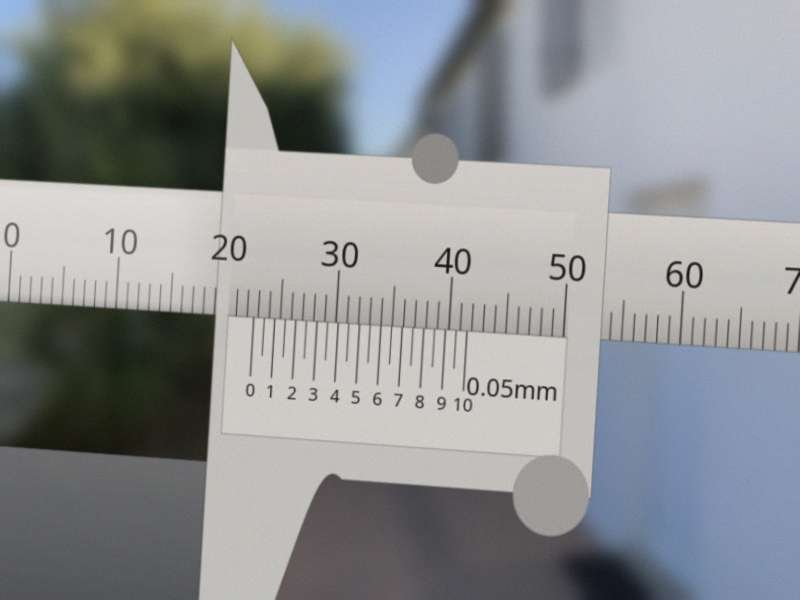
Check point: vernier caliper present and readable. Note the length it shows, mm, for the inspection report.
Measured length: 22.6 mm
